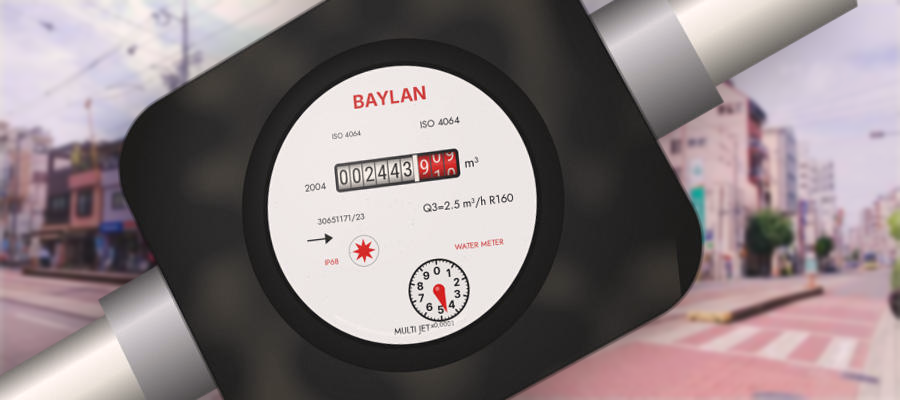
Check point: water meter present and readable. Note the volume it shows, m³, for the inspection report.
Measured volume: 2443.9094 m³
